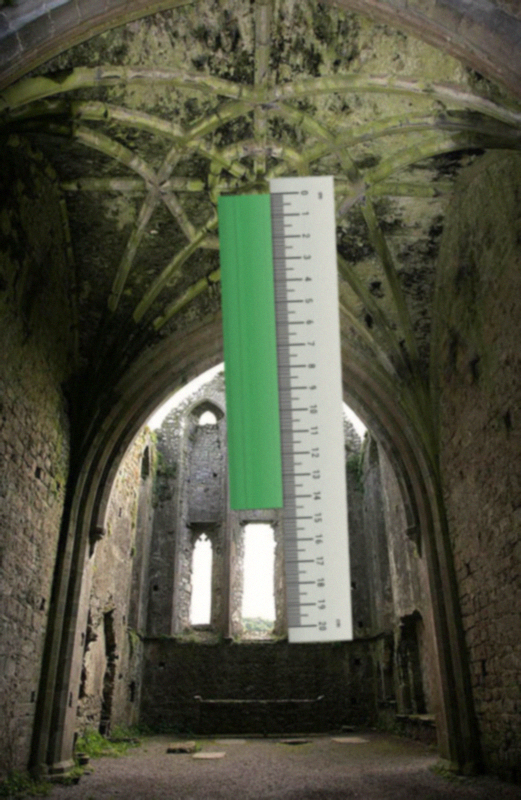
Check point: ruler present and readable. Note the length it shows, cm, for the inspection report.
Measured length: 14.5 cm
